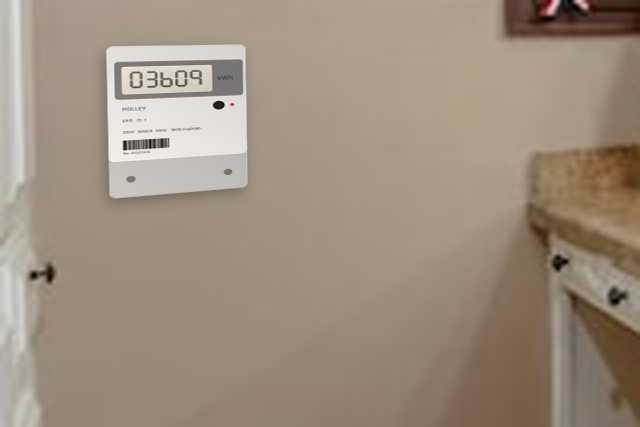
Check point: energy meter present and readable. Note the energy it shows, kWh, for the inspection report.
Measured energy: 3609 kWh
